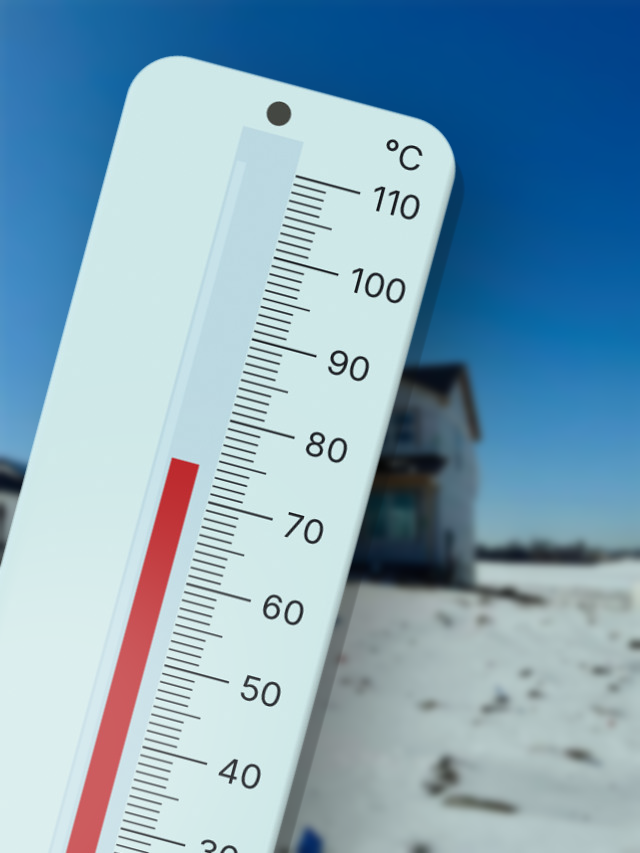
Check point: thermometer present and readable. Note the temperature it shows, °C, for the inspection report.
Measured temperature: 74 °C
